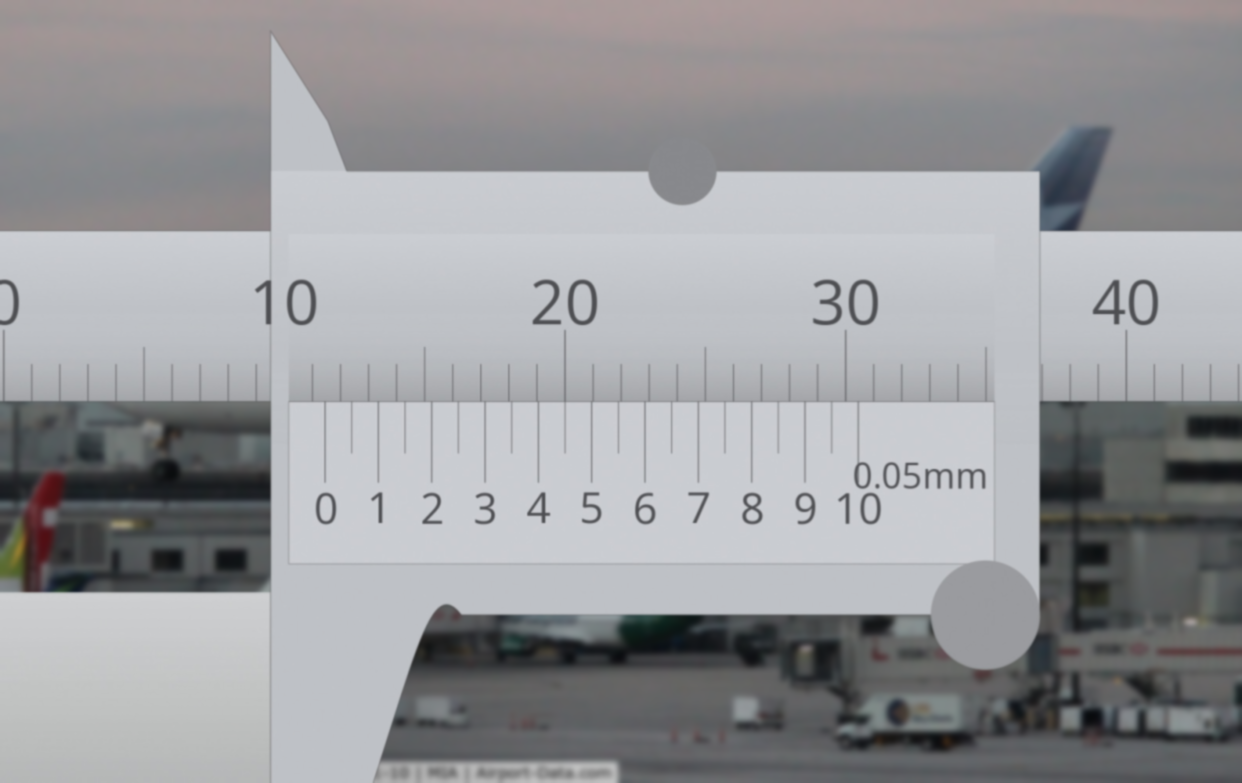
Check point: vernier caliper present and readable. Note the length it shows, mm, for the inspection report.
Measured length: 11.45 mm
